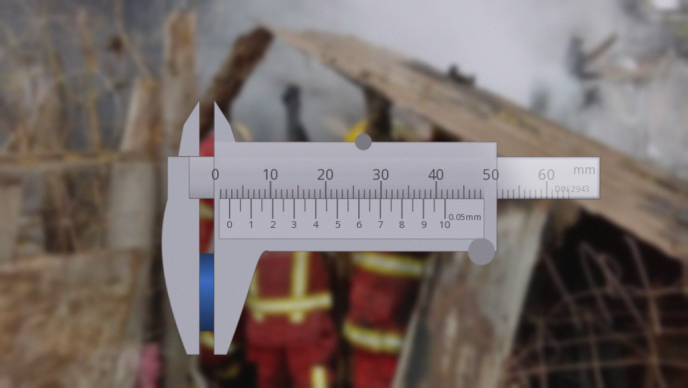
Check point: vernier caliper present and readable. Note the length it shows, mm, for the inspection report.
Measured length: 2.6 mm
